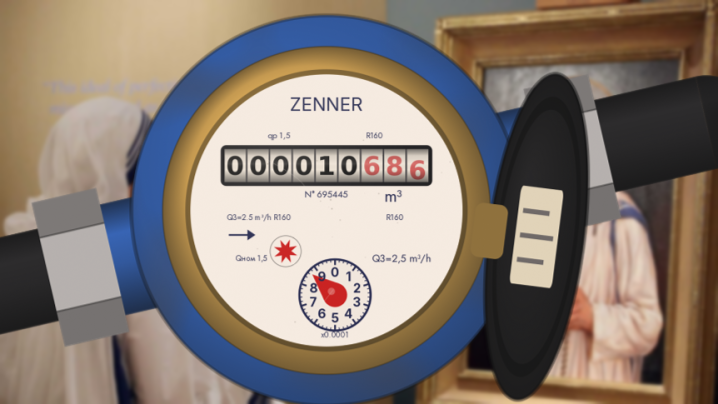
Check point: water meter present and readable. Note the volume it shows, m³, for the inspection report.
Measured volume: 10.6858 m³
